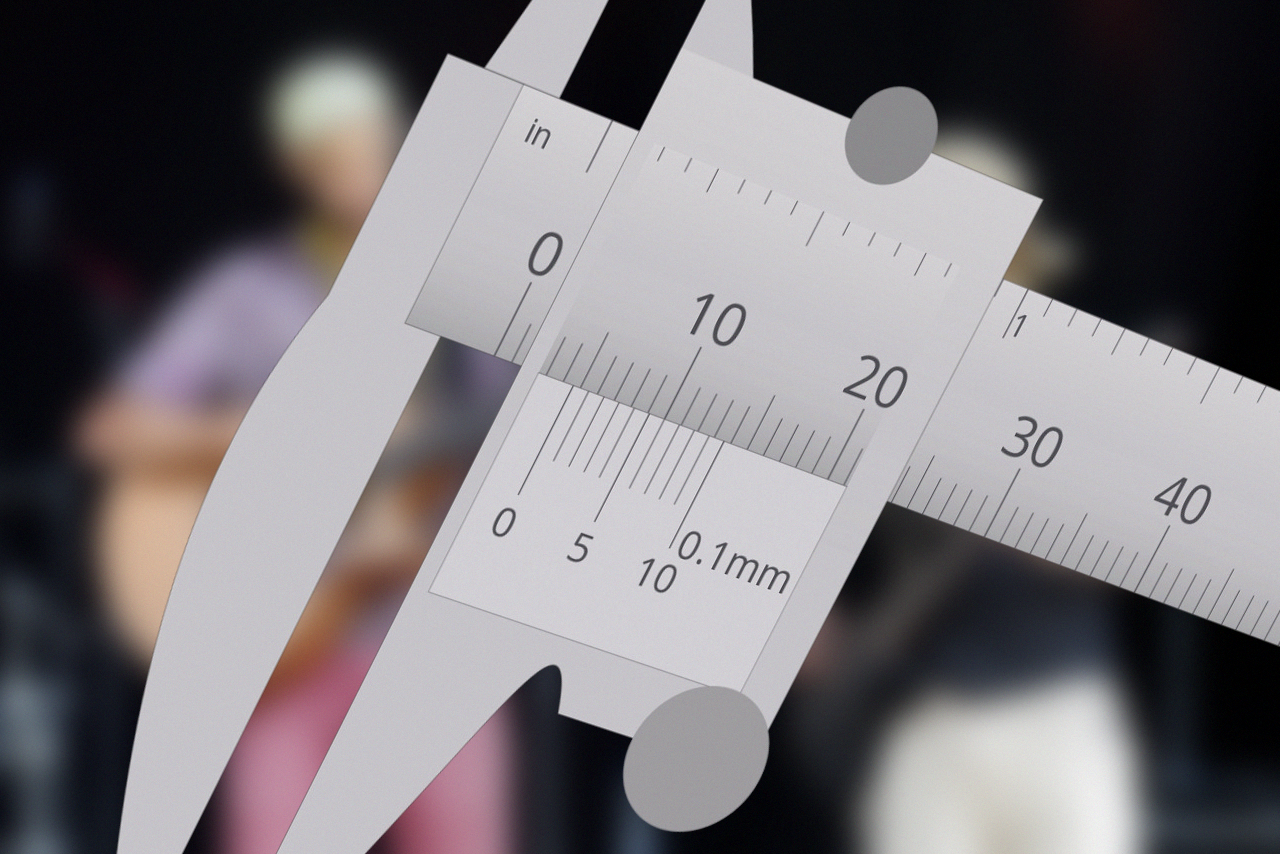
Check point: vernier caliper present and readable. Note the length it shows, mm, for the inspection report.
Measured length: 4.6 mm
